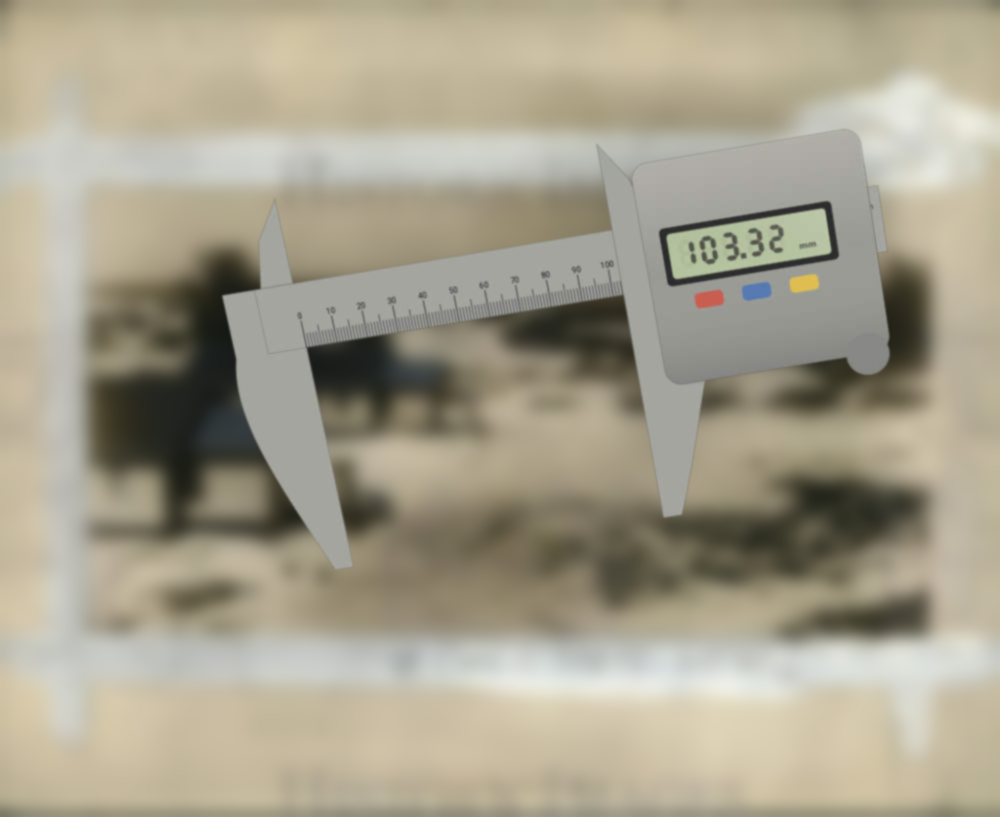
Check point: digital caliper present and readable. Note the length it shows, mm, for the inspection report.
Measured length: 103.32 mm
